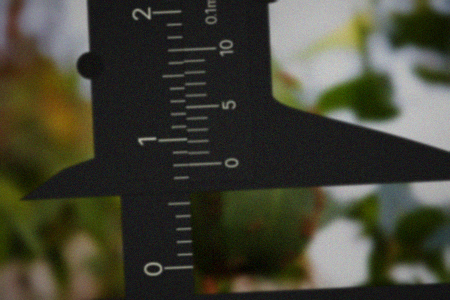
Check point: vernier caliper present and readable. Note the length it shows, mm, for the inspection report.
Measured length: 8.0 mm
